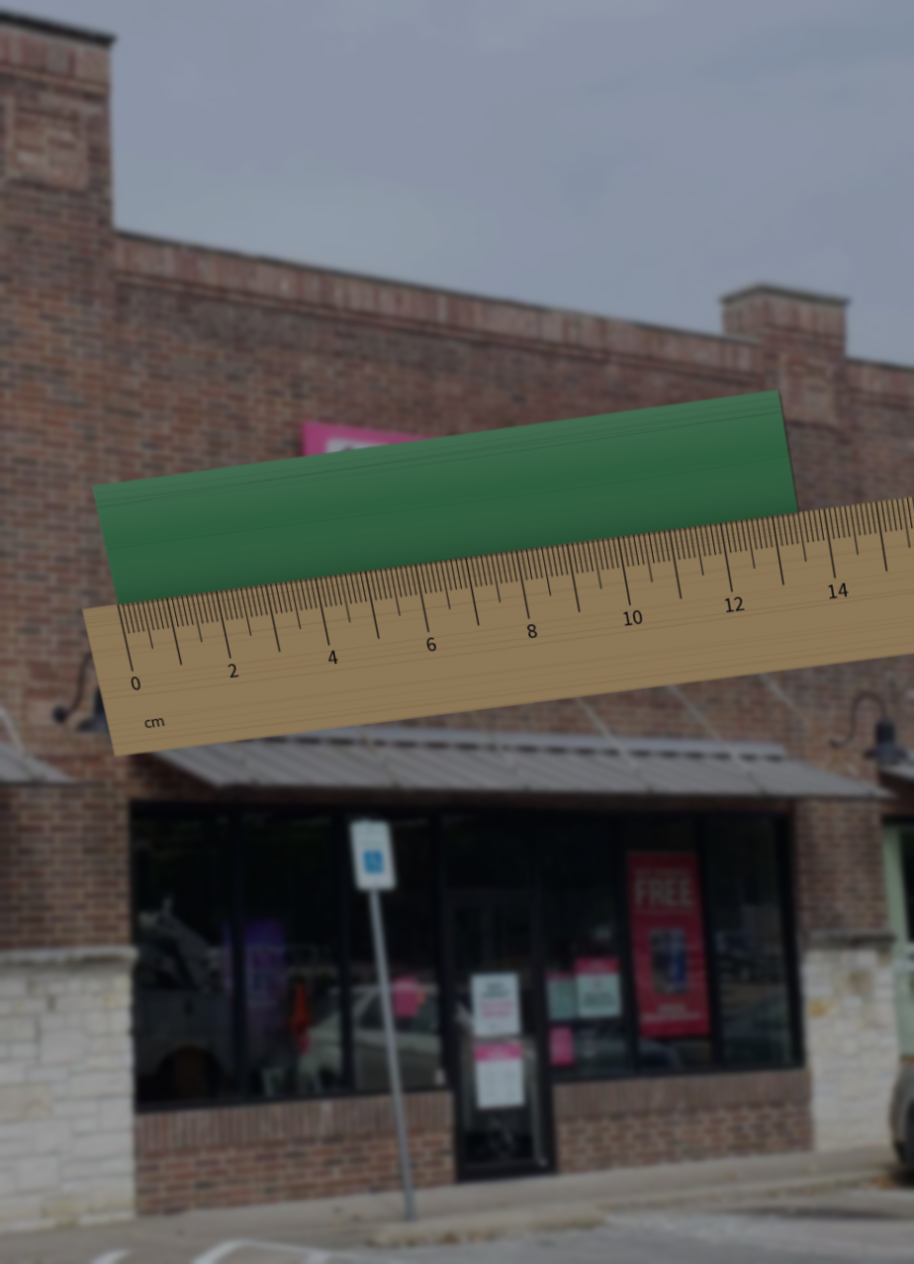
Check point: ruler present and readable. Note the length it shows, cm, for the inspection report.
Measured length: 13.5 cm
